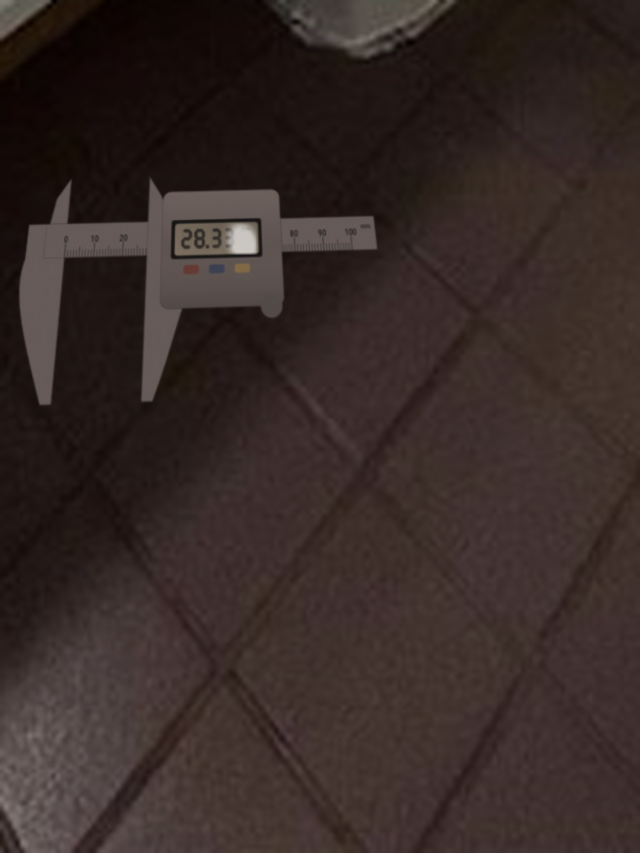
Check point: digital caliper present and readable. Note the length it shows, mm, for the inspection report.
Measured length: 28.33 mm
